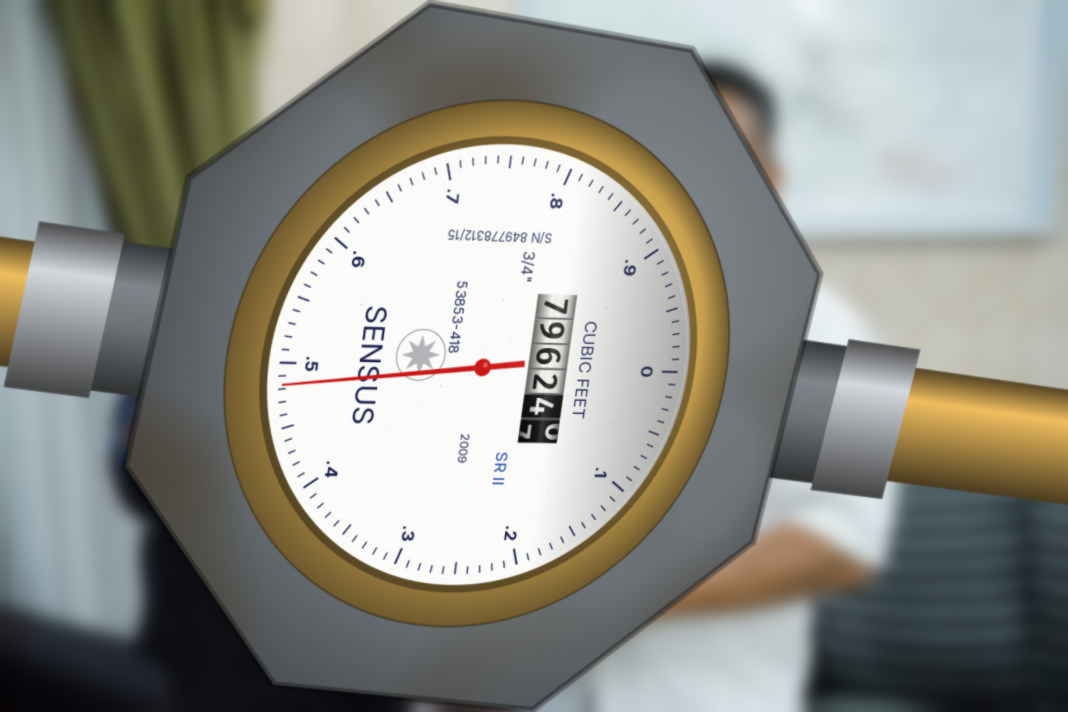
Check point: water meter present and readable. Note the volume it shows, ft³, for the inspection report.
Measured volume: 796246.48 ft³
